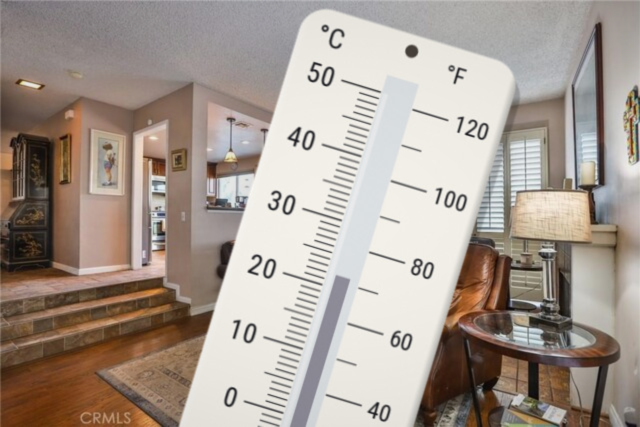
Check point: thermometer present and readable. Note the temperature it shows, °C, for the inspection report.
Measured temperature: 22 °C
